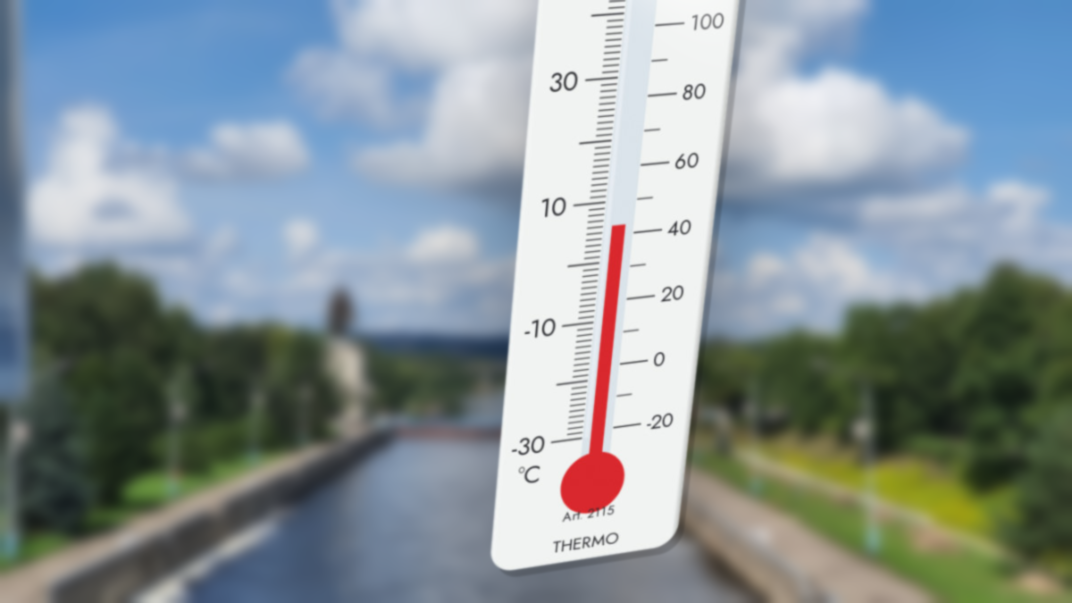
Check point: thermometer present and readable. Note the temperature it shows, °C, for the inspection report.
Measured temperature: 6 °C
